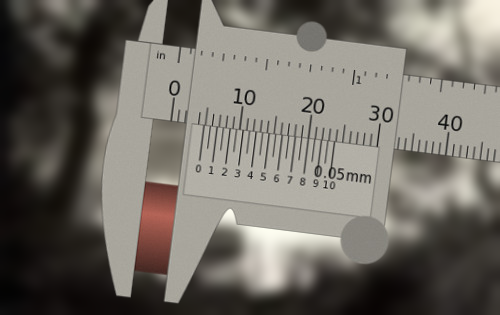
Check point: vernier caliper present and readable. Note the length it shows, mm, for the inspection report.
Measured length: 4.8 mm
